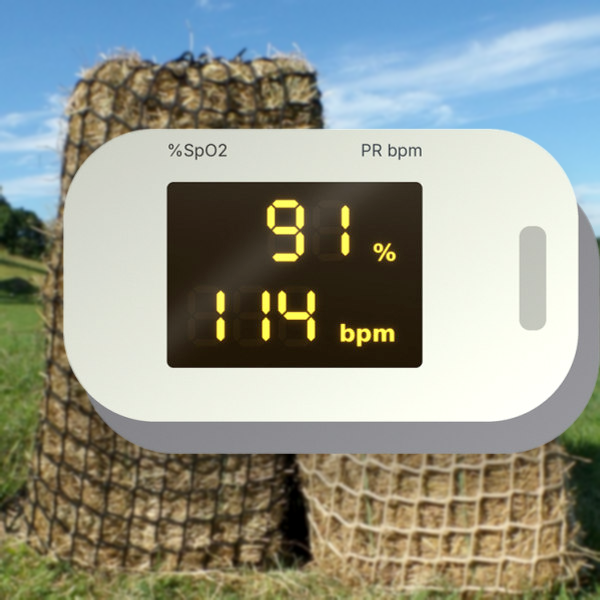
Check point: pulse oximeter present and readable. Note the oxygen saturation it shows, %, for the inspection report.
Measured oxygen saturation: 91 %
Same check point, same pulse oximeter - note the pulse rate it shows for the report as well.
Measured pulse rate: 114 bpm
